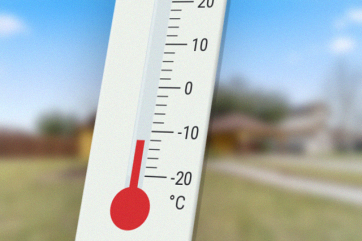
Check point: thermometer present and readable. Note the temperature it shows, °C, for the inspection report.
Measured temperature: -12 °C
